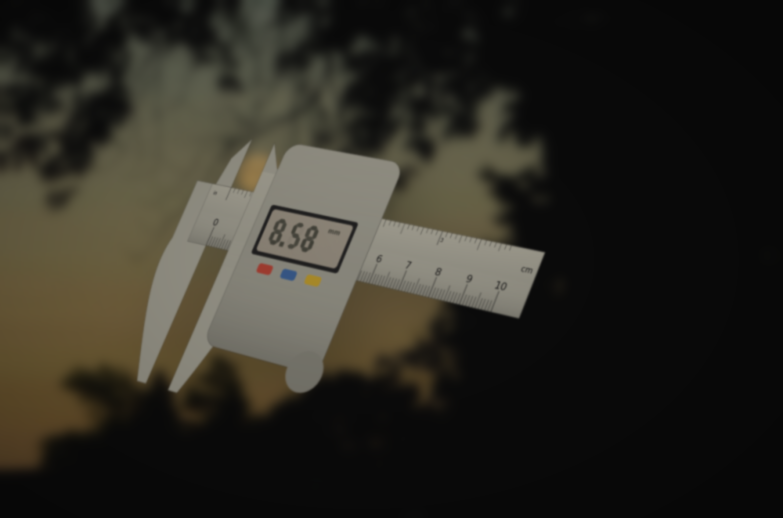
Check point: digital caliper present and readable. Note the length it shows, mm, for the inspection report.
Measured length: 8.58 mm
